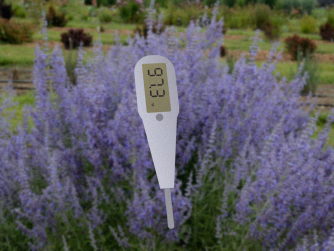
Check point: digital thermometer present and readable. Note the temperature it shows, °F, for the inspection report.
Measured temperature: 97.3 °F
